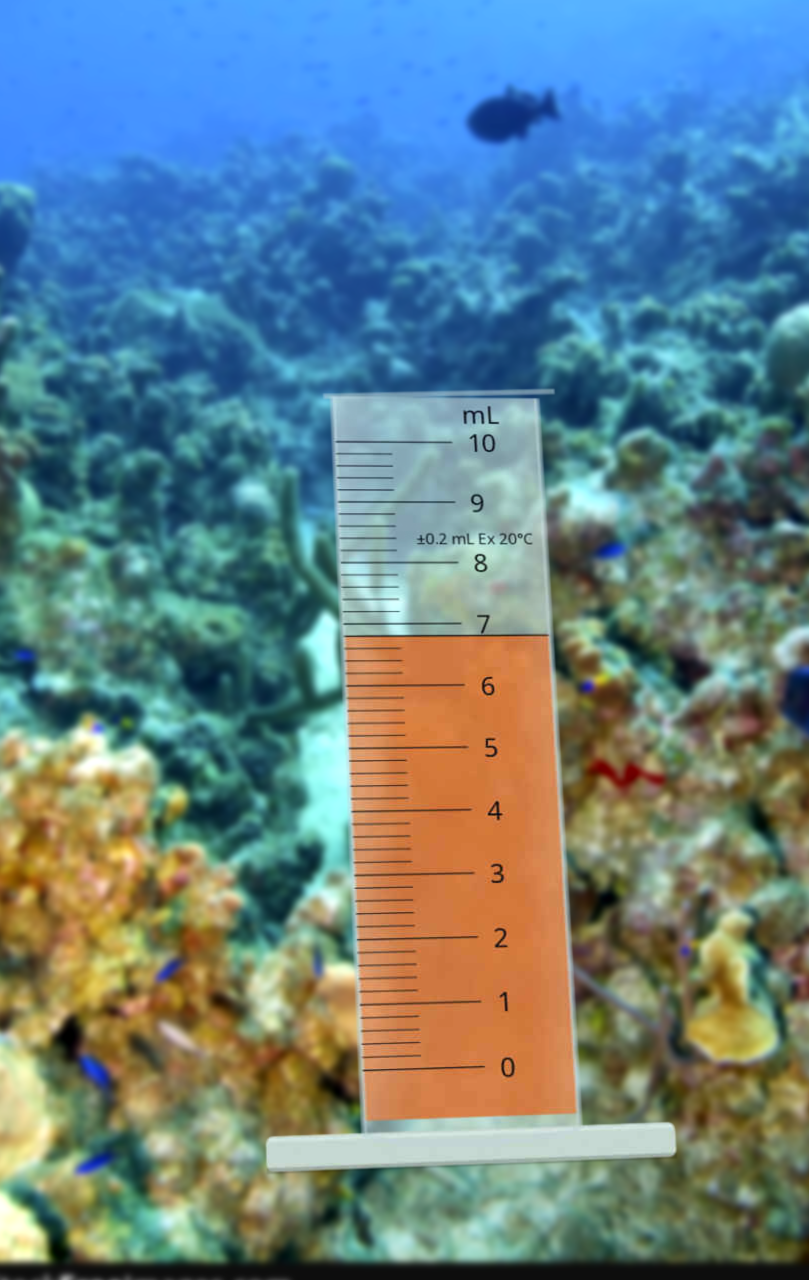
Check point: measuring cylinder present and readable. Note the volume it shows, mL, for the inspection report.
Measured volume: 6.8 mL
